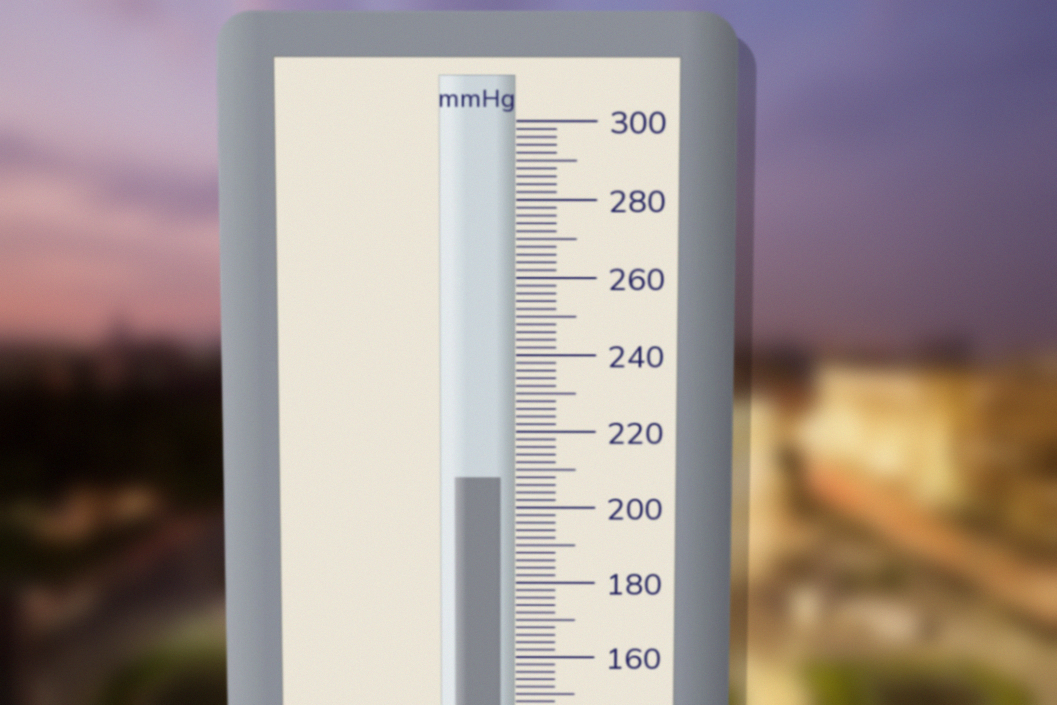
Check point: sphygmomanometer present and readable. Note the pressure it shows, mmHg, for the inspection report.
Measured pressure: 208 mmHg
